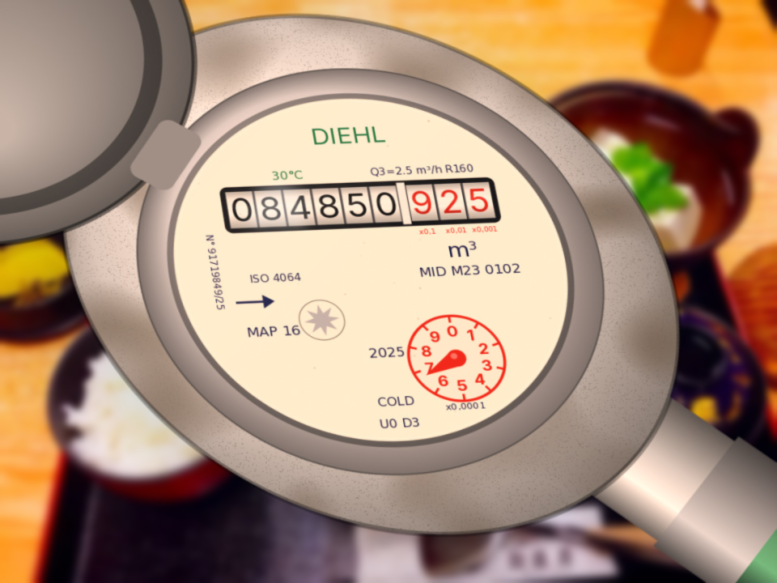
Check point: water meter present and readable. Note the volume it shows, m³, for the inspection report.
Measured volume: 84850.9256 m³
